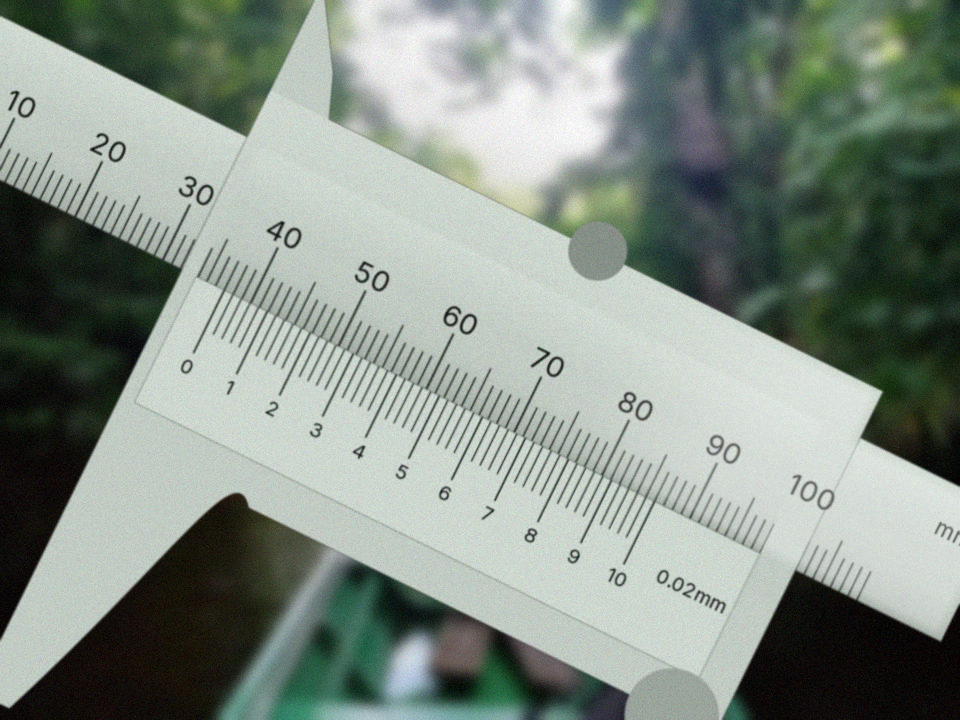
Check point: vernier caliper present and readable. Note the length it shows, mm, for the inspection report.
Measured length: 37.0 mm
